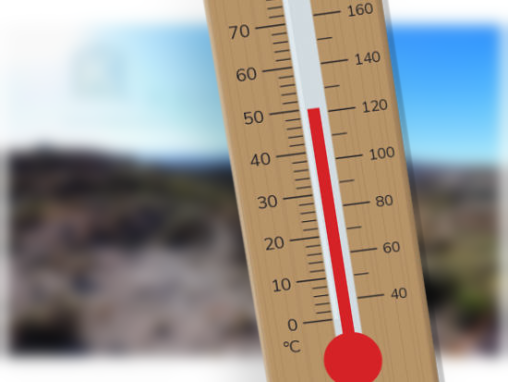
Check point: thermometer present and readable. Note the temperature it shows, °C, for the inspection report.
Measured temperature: 50 °C
